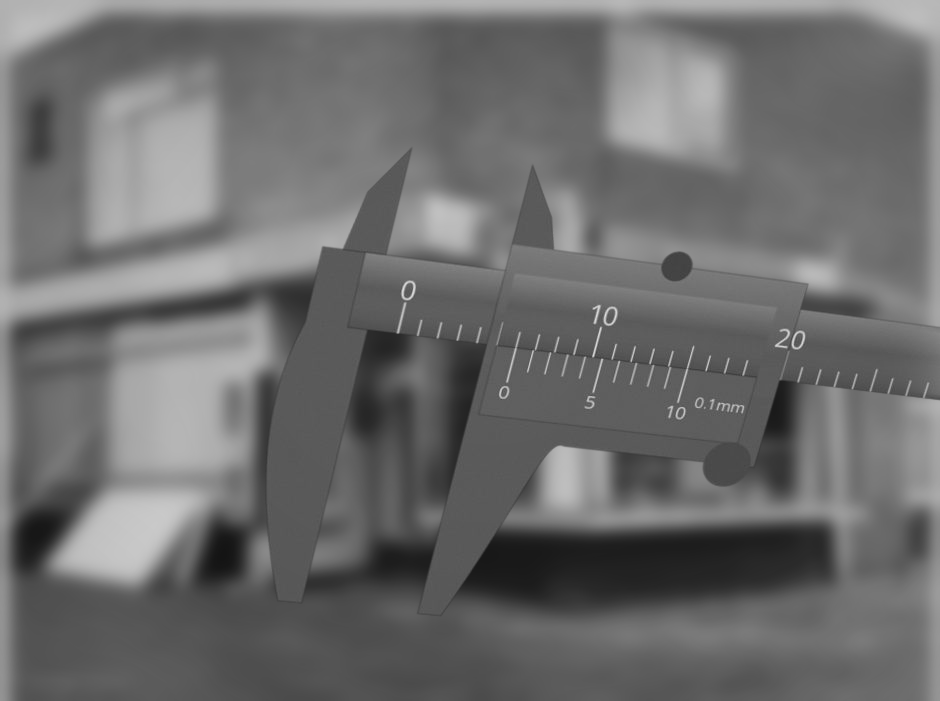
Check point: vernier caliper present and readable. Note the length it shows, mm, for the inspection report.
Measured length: 6.0 mm
